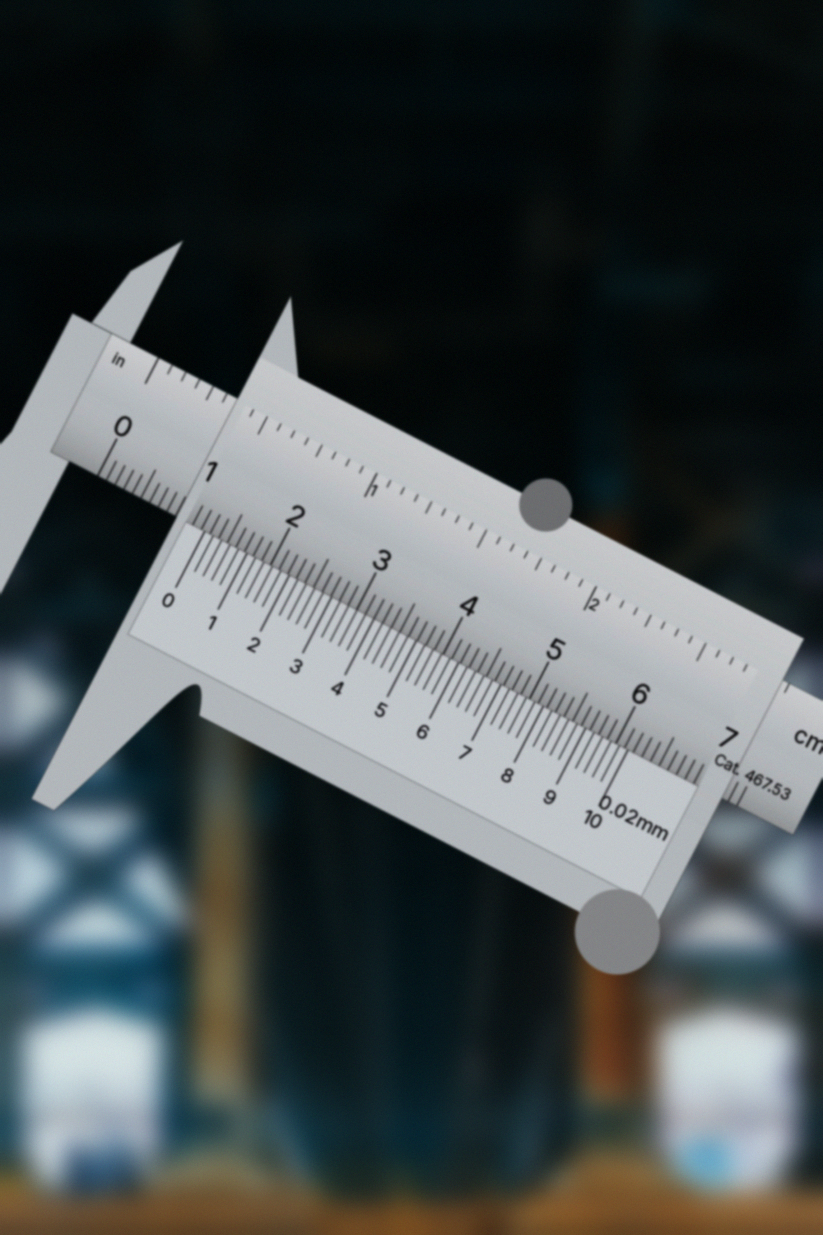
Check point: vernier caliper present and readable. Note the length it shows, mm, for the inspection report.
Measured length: 12.4 mm
